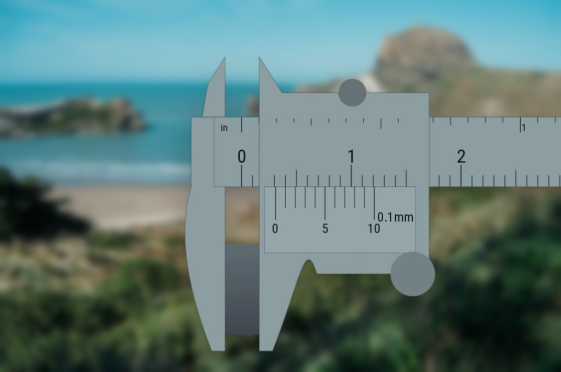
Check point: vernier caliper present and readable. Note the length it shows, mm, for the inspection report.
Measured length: 3.1 mm
